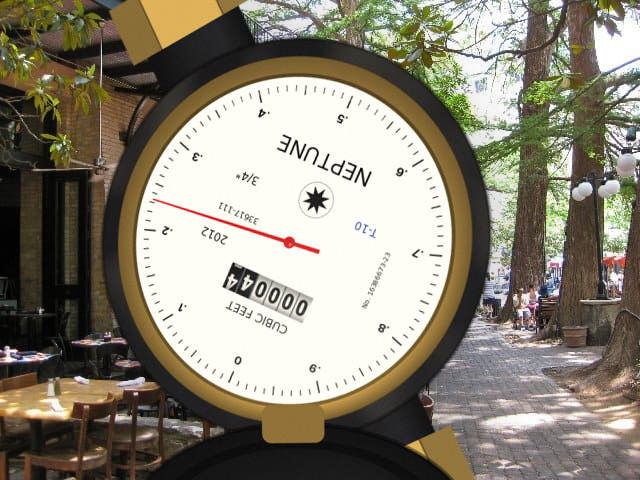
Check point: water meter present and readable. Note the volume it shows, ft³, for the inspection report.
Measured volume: 44.23 ft³
